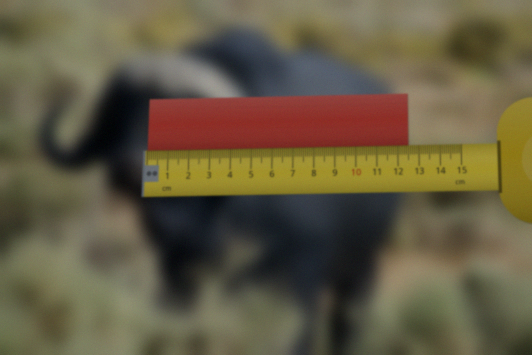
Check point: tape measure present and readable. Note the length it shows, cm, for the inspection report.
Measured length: 12.5 cm
